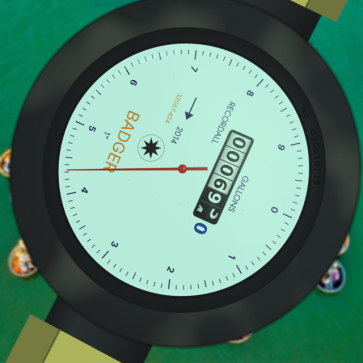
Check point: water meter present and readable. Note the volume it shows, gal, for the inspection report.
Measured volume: 6934.3 gal
